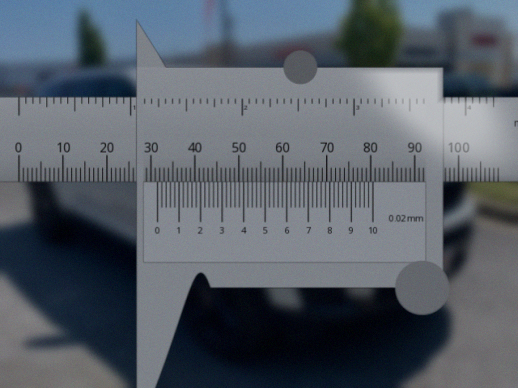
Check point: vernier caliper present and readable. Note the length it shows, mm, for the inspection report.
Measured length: 31.5 mm
